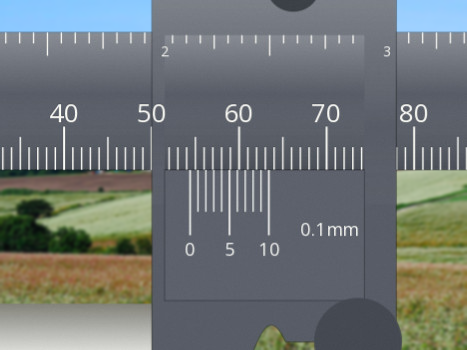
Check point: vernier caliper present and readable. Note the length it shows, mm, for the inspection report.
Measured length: 54.4 mm
